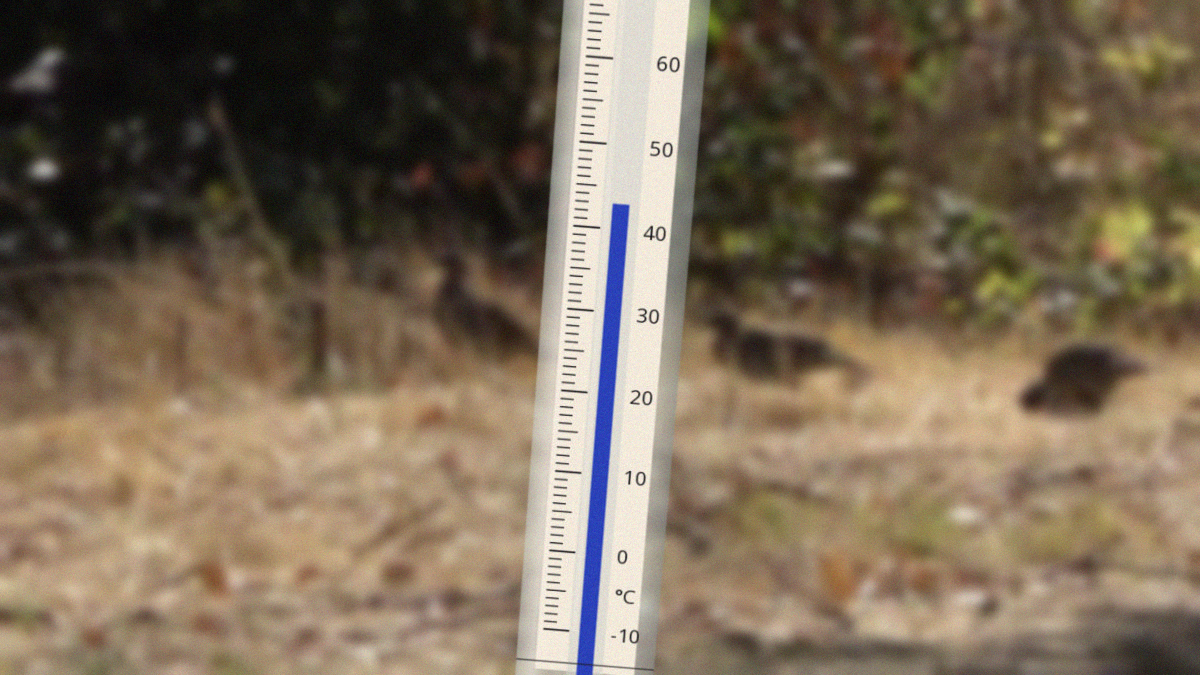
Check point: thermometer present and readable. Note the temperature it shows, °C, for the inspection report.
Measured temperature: 43 °C
